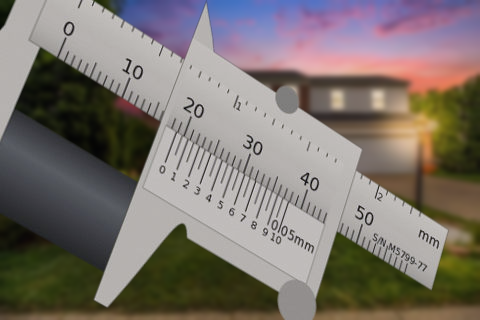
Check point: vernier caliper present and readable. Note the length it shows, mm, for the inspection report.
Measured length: 18.8 mm
